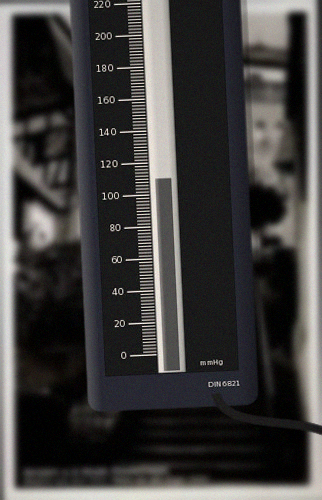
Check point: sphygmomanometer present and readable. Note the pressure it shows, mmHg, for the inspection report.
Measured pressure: 110 mmHg
